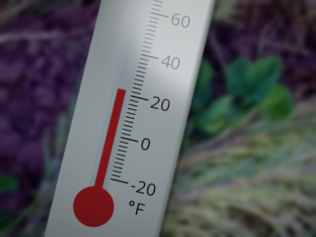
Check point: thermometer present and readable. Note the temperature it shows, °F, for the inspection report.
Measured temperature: 22 °F
